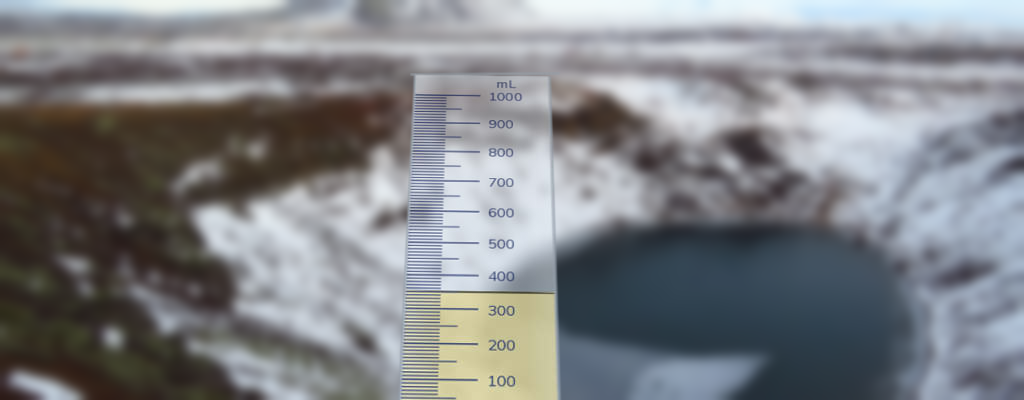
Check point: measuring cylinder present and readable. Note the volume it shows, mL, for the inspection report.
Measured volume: 350 mL
